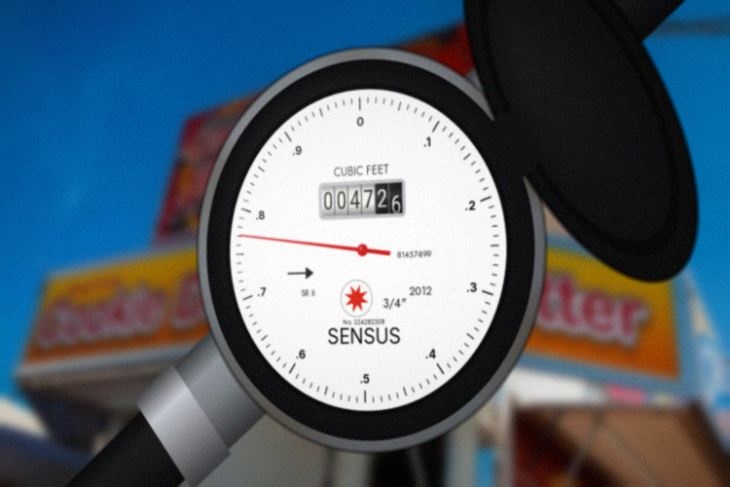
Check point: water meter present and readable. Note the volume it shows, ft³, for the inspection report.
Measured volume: 4725.77 ft³
